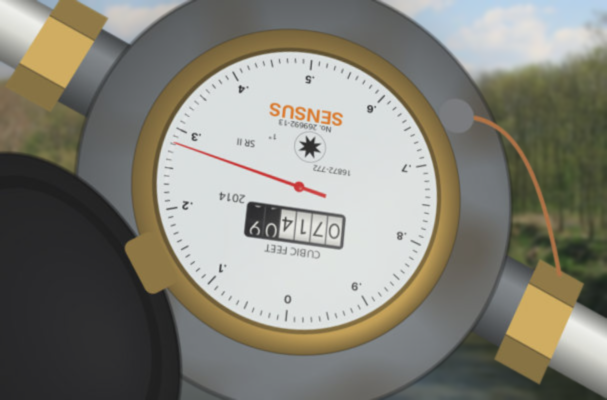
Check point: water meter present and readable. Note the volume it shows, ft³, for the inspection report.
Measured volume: 71409.28 ft³
